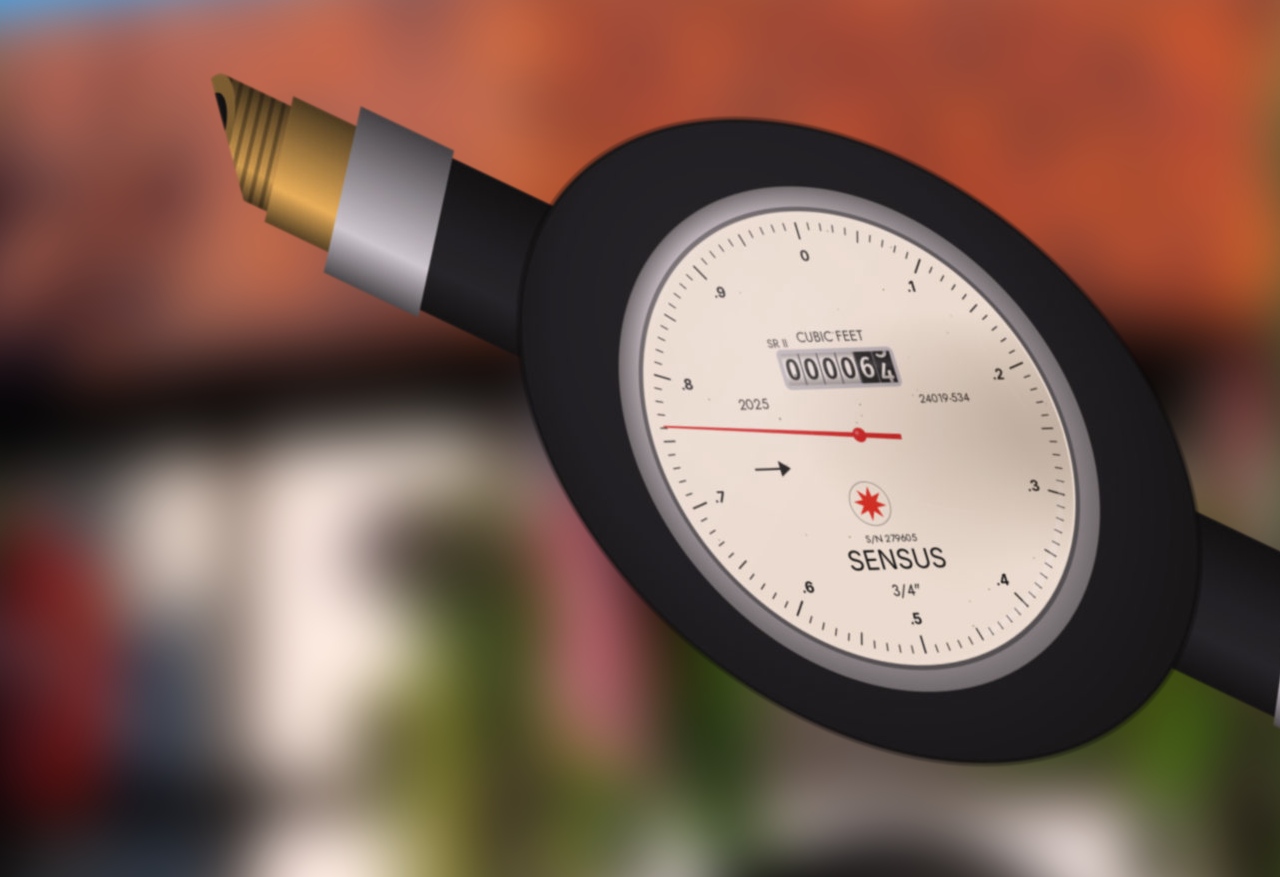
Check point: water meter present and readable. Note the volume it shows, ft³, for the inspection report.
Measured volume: 63.76 ft³
